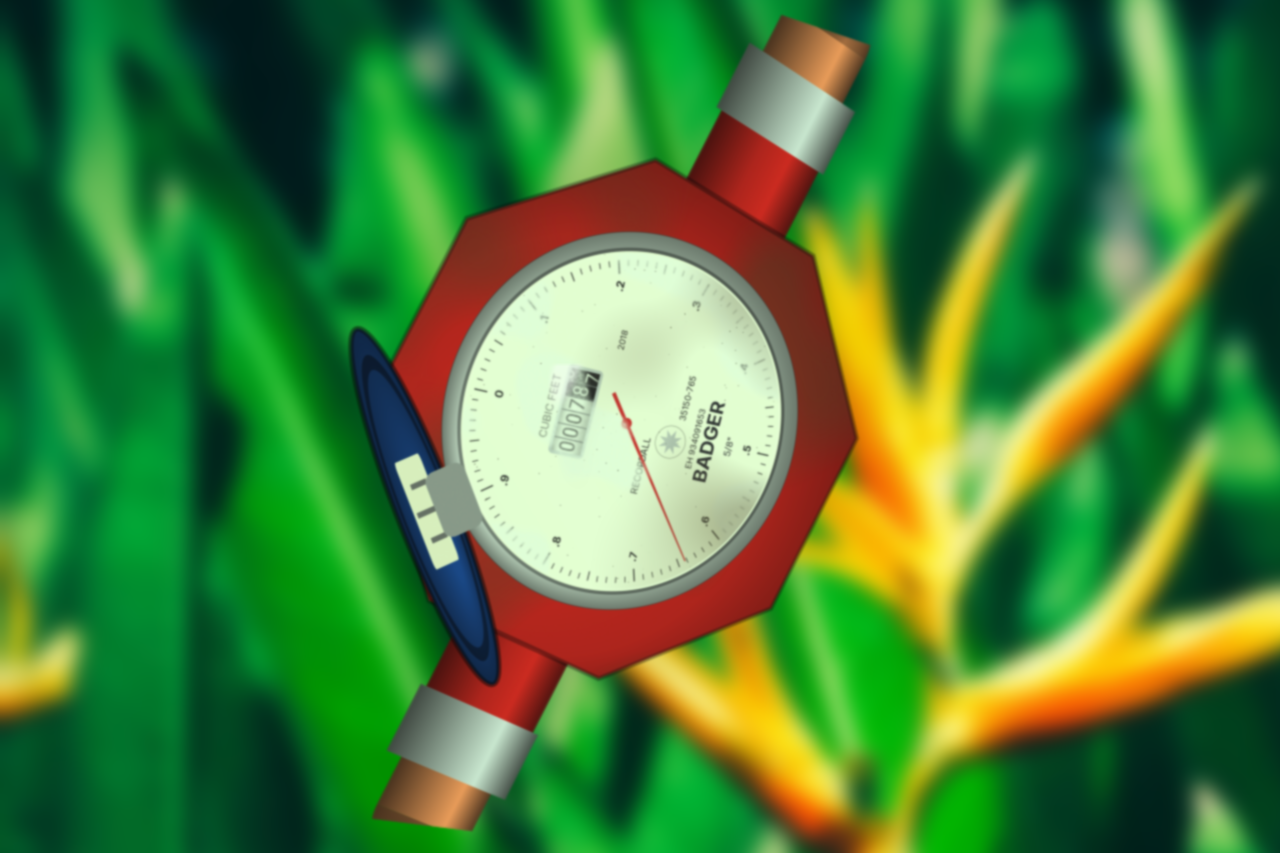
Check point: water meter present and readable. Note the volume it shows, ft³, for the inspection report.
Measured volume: 786.64 ft³
